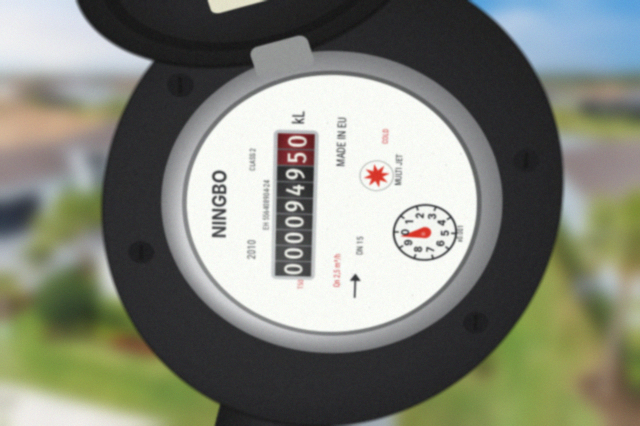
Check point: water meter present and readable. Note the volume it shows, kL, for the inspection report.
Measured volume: 949.499 kL
